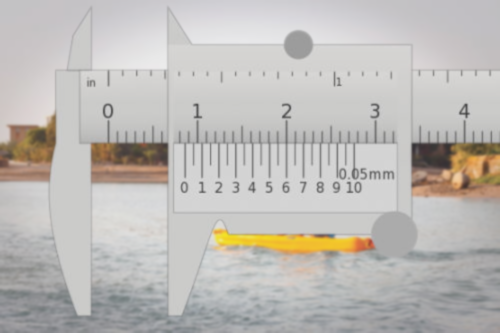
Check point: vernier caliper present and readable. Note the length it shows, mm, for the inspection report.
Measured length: 8.6 mm
